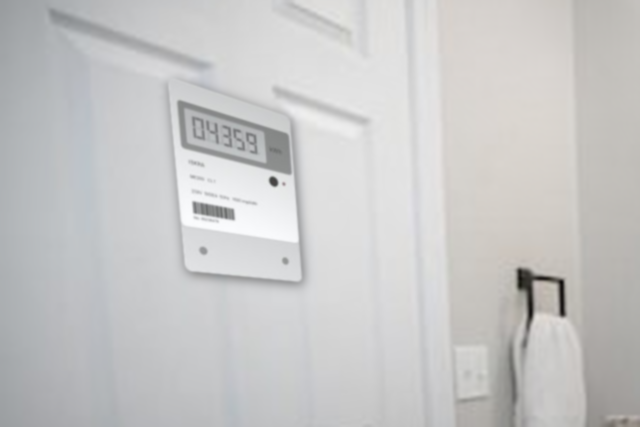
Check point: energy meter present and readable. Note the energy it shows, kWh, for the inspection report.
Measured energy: 4359 kWh
